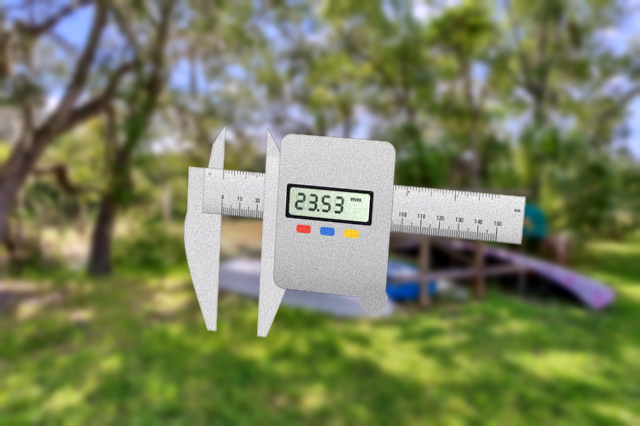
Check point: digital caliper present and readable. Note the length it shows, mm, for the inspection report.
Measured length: 23.53 mm
